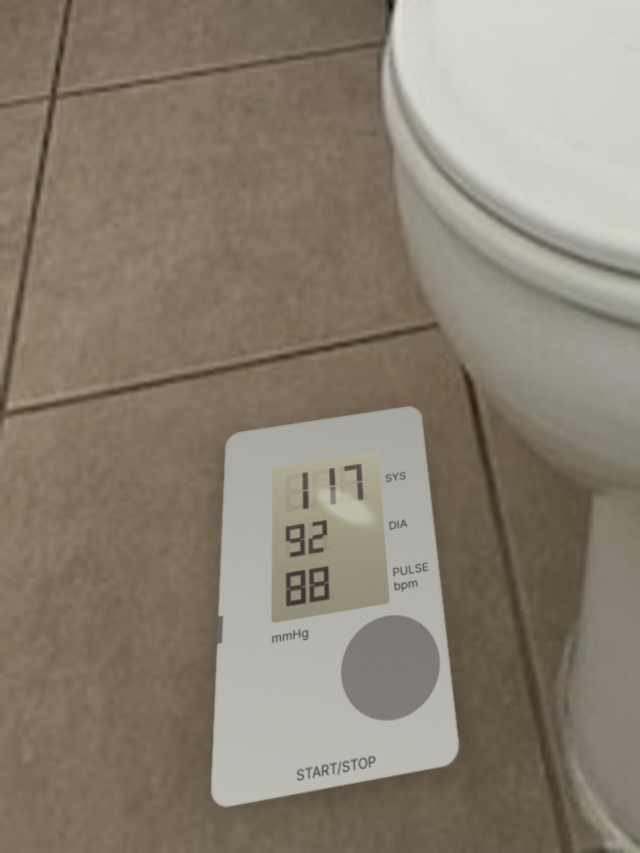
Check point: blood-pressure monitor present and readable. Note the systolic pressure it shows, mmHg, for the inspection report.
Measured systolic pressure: 117 mmHg
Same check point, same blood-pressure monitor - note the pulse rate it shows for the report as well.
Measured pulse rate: 88 bpm
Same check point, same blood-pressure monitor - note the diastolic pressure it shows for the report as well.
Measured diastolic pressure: 92 mmHg
